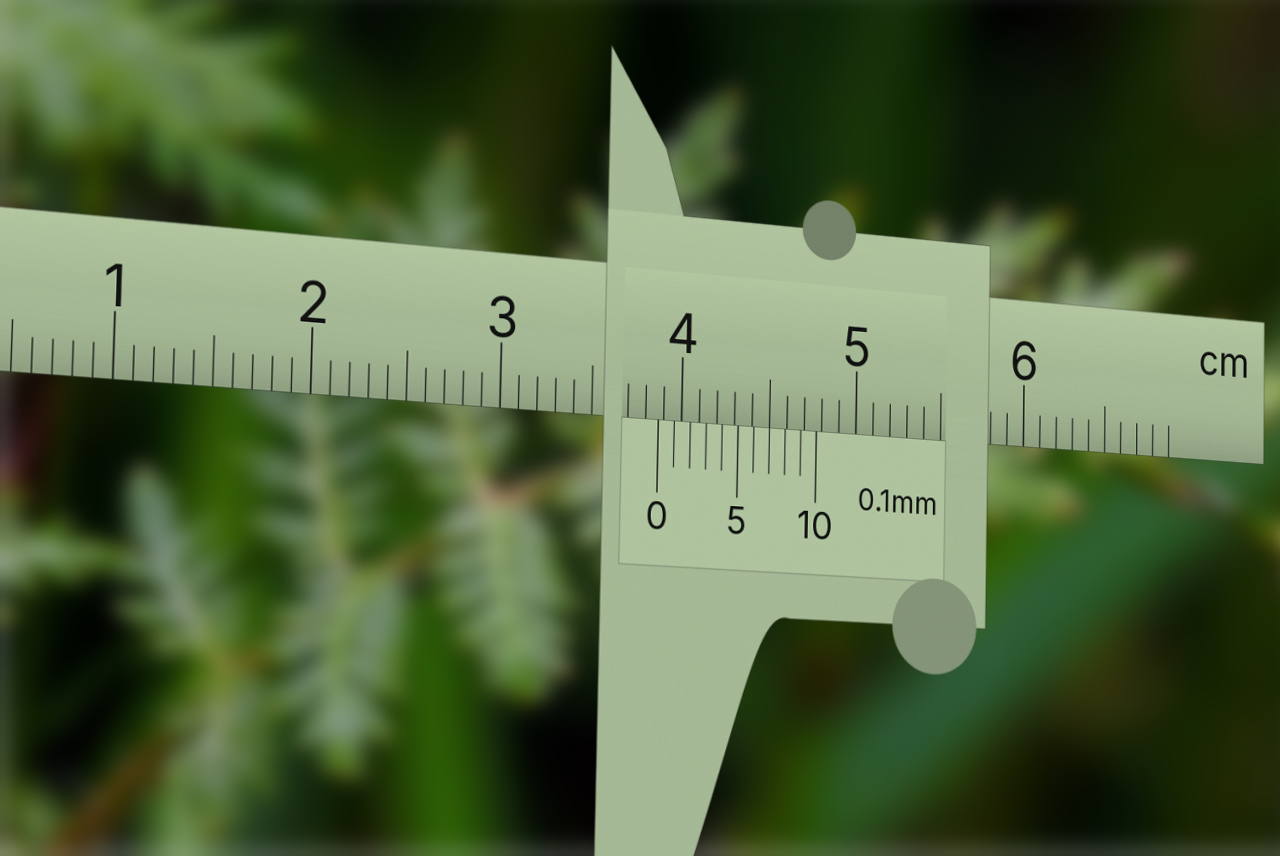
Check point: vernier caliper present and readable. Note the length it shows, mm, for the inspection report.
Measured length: 38.7 mm
